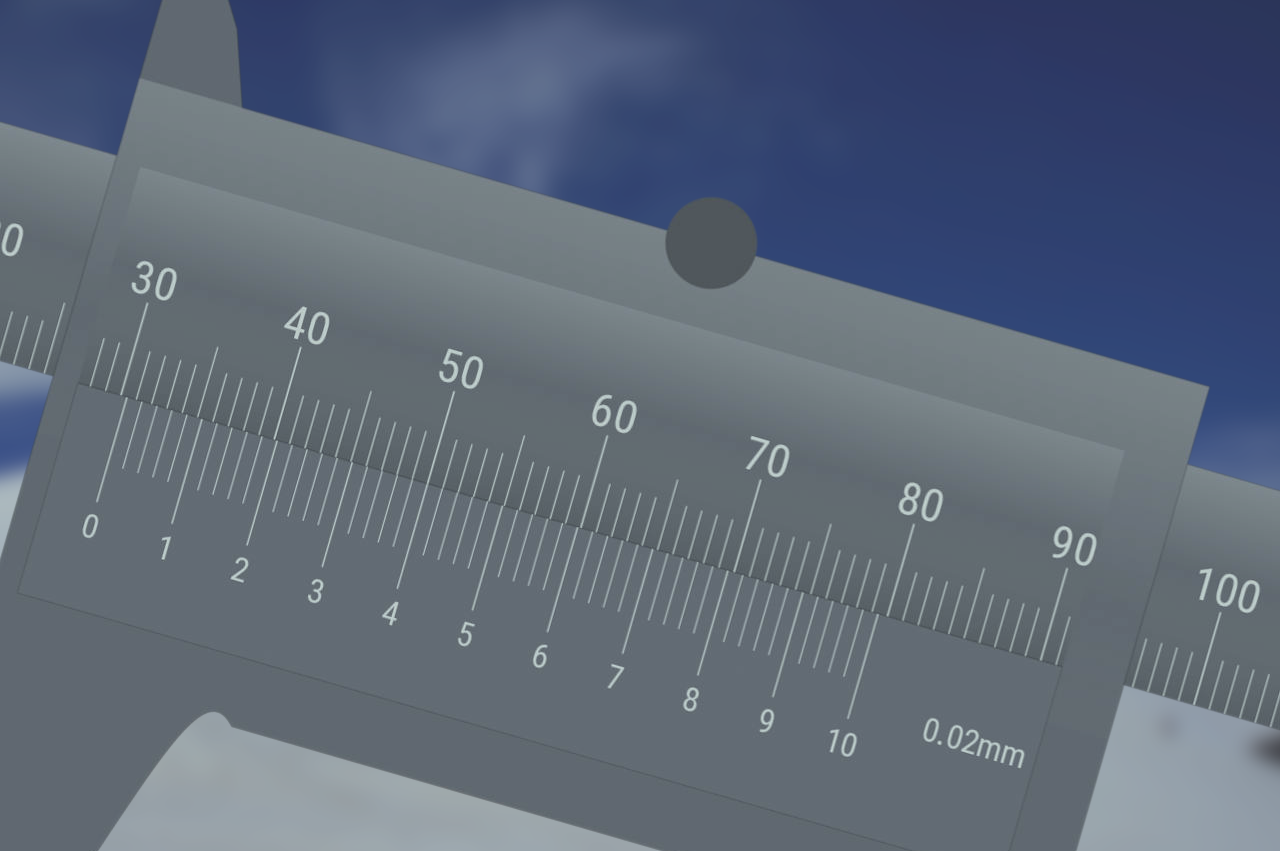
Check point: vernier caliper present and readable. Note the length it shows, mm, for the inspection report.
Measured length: 30.4 mm
